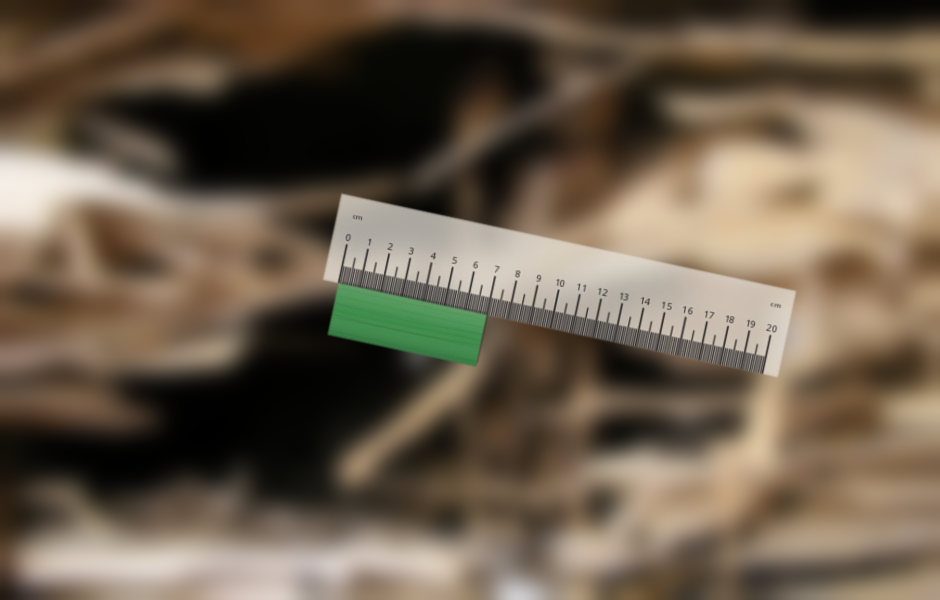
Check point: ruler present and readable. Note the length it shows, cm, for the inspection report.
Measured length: 7 cm
